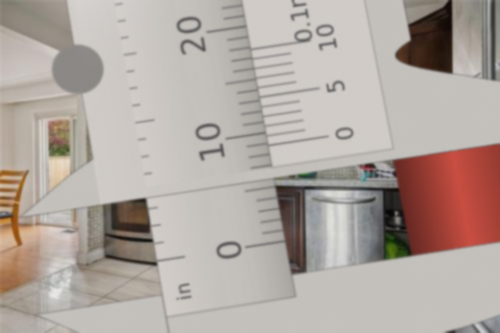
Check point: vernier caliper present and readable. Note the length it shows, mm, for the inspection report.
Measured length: 8.8 mm
